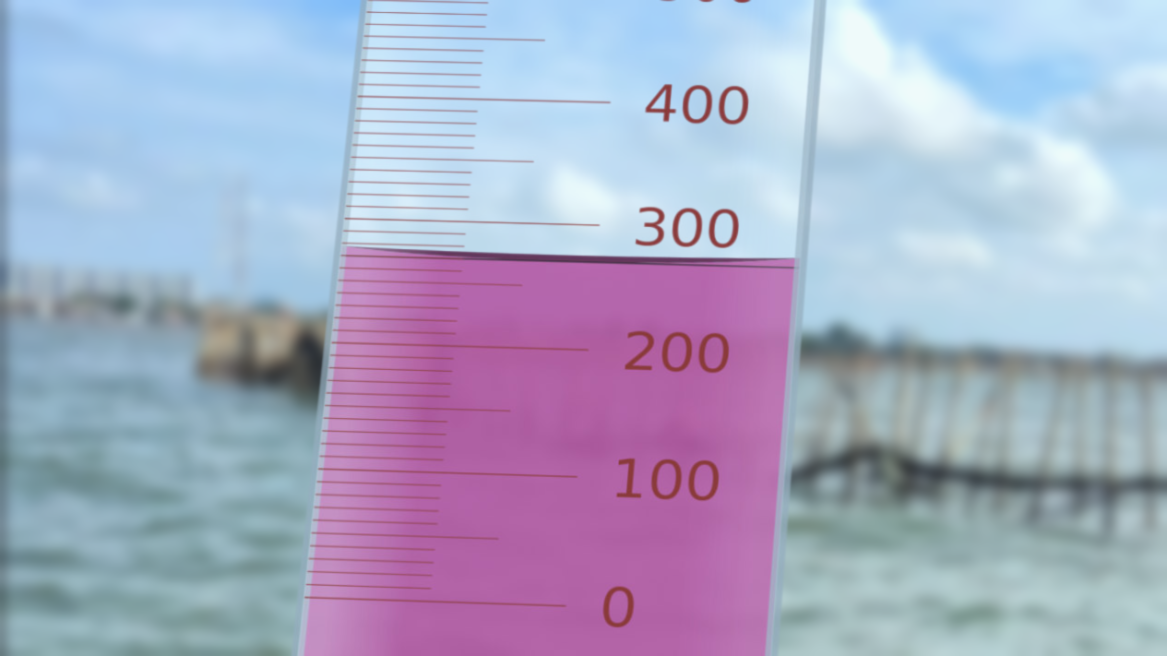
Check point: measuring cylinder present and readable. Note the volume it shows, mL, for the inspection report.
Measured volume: 270 mL
